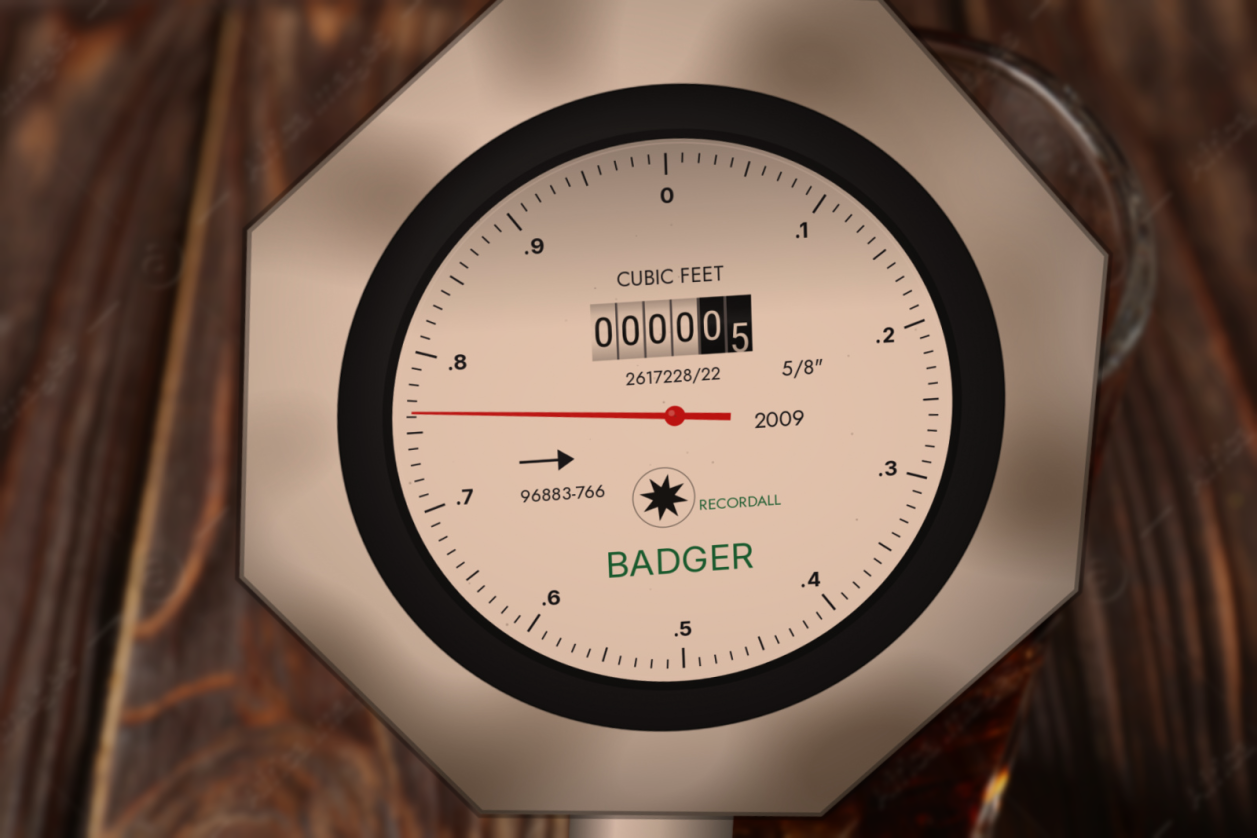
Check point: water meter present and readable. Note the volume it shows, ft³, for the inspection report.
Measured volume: 4.76 ft³
